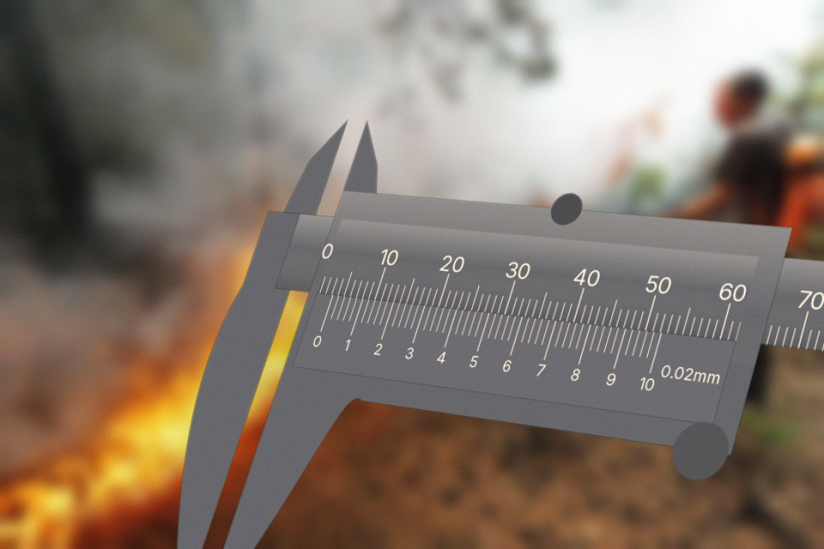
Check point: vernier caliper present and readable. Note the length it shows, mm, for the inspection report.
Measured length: 3.2 mm
